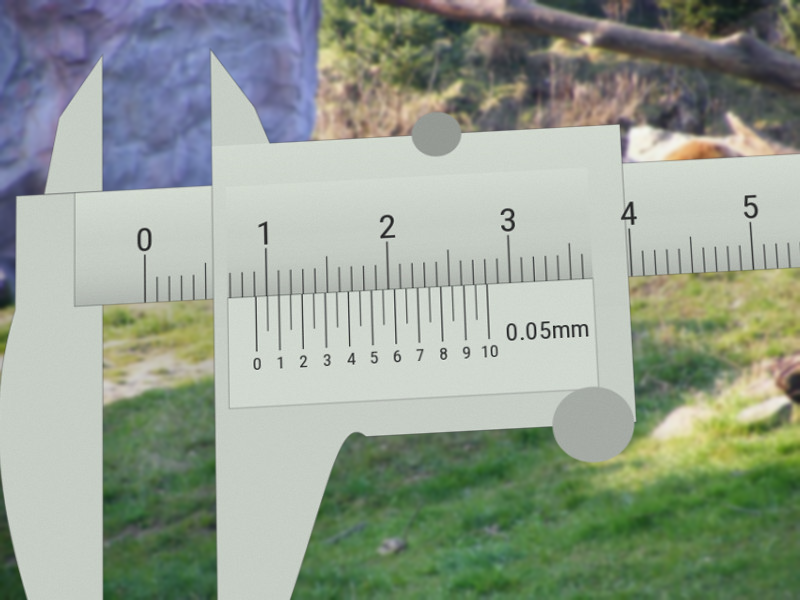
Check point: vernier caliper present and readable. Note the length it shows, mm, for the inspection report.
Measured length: 9.1 mm
